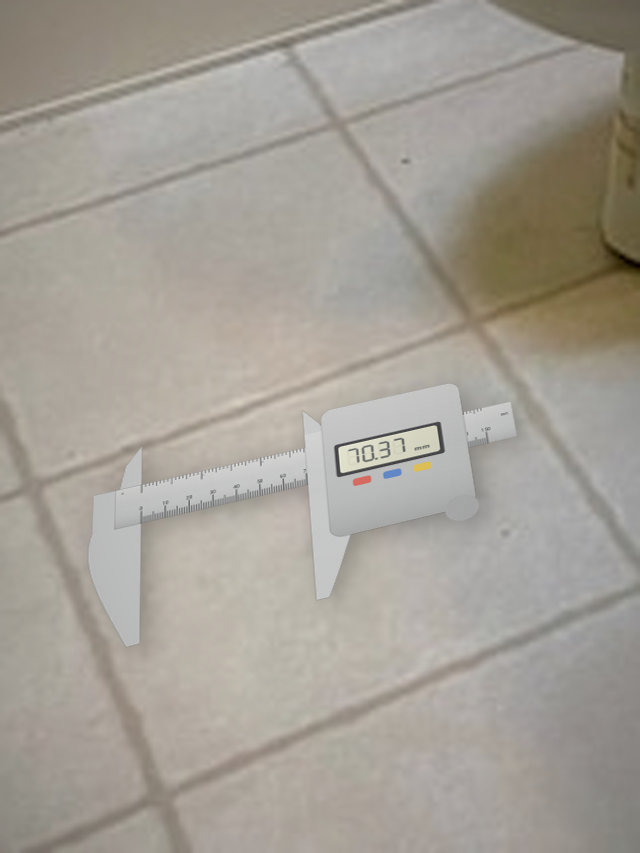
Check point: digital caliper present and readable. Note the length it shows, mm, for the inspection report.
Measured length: 70.37 mm
